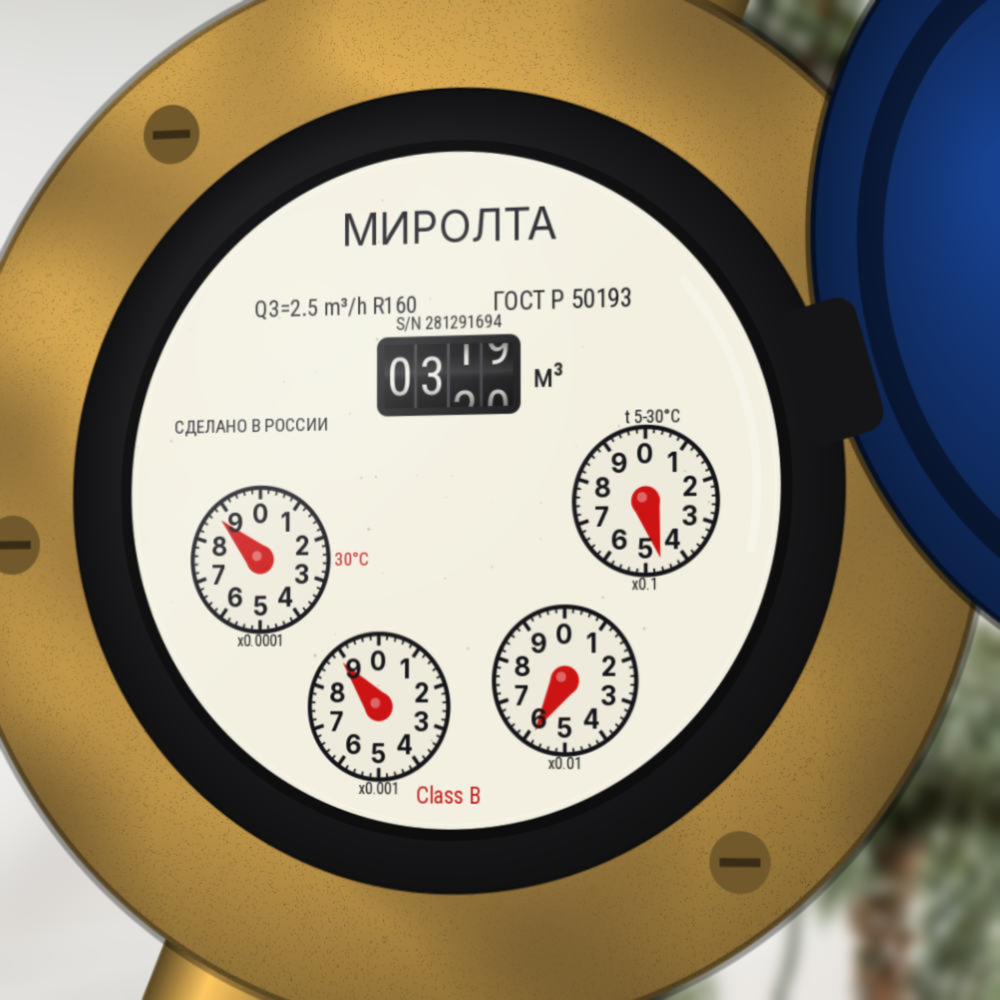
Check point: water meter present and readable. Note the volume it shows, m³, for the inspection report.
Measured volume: 319.4588 m³
